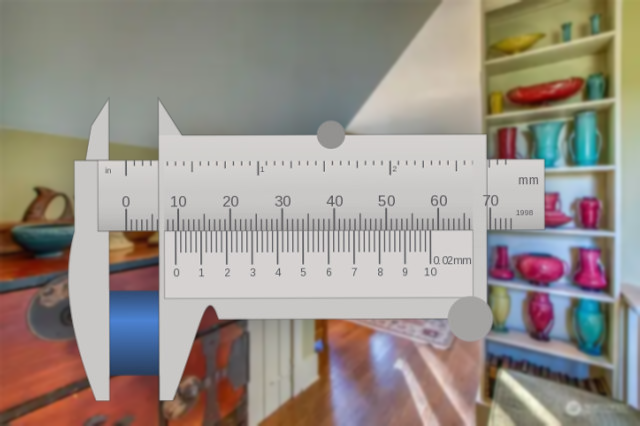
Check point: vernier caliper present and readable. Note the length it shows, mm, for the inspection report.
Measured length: 9.5 mm
